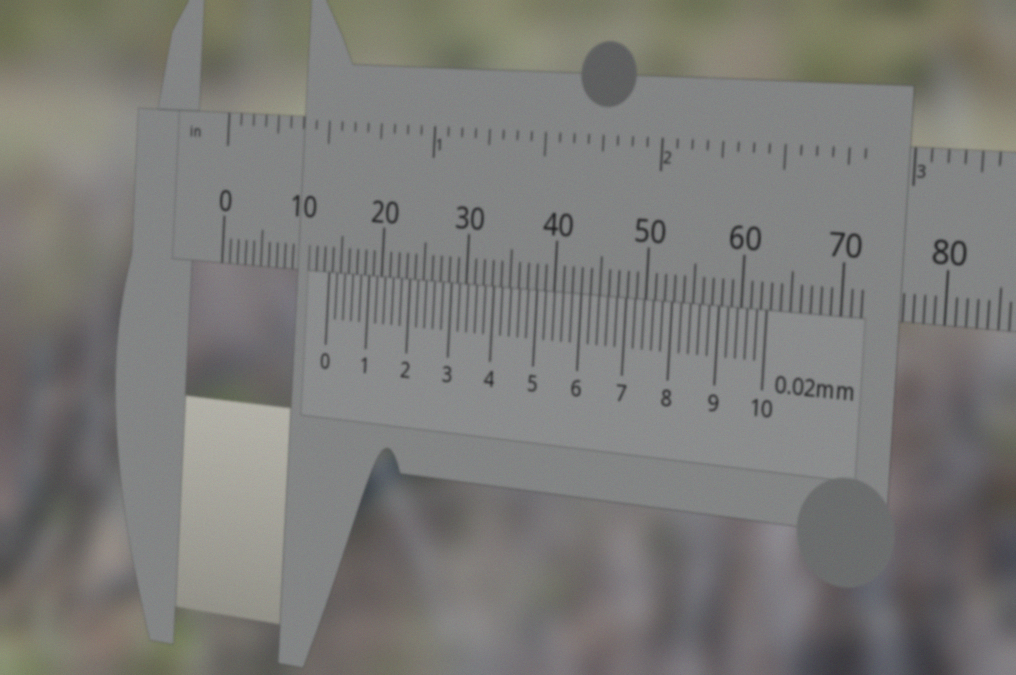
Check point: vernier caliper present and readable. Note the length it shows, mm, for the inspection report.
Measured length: 13.6 mm
